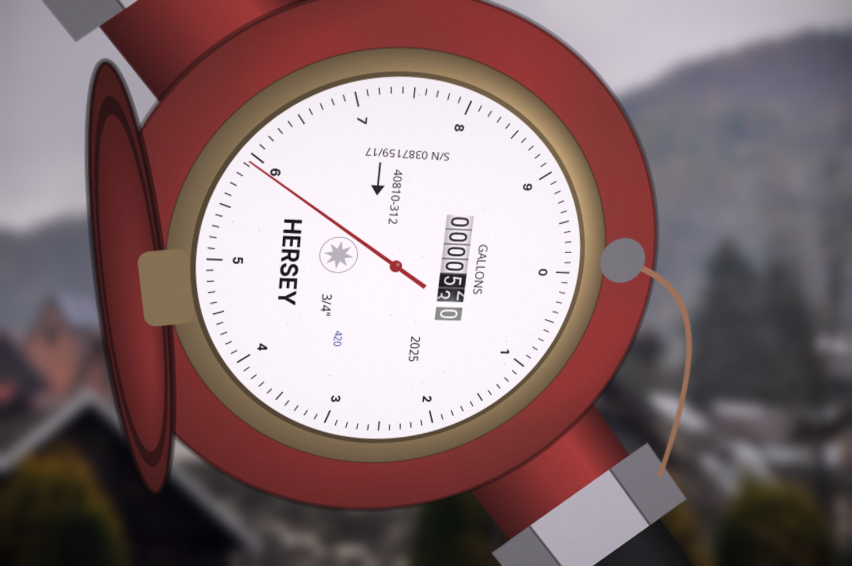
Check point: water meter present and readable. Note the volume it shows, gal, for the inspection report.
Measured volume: 525.9 gal
